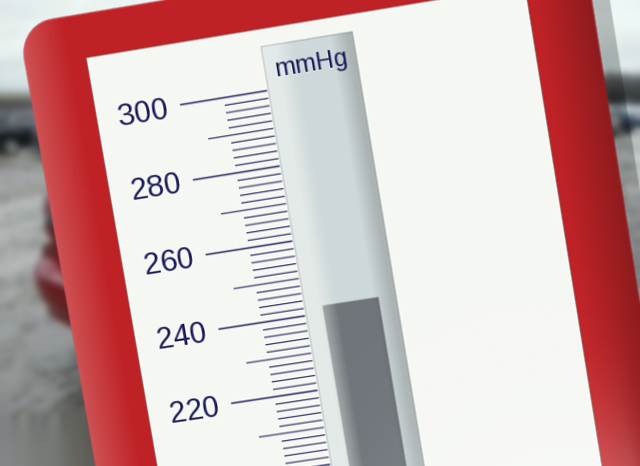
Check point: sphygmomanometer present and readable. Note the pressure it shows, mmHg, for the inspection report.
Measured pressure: 242 mmHg
